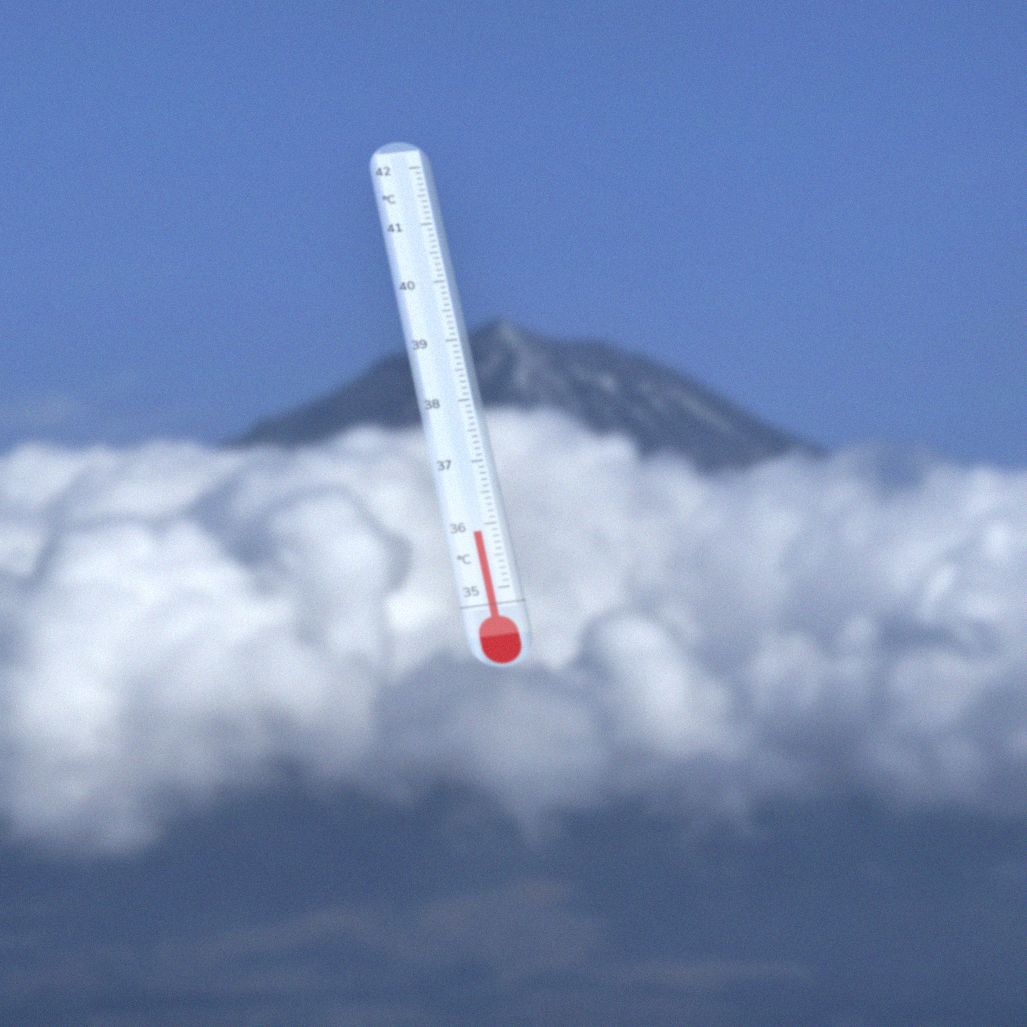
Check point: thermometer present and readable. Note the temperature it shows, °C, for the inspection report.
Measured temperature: 35.9 °C
